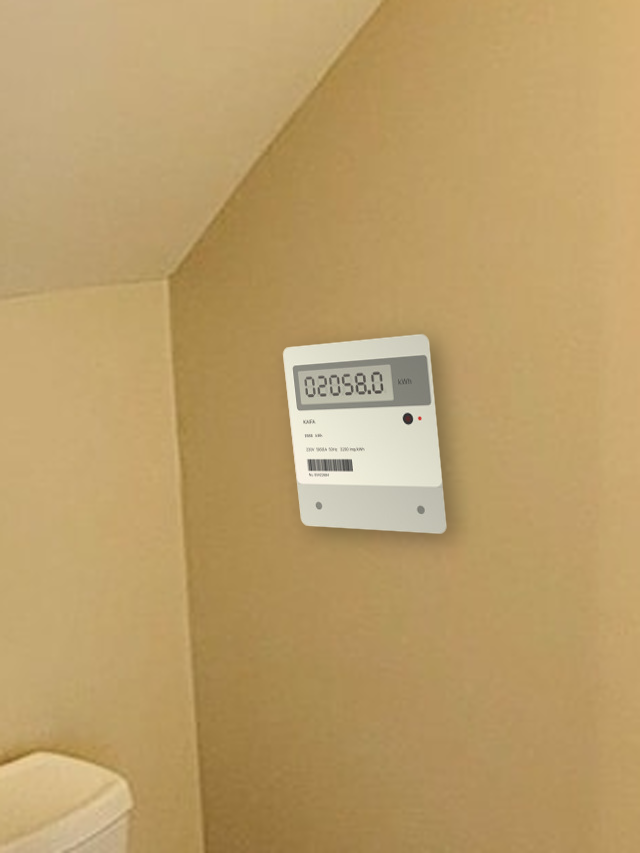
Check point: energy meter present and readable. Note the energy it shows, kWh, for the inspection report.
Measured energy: 2058.0 kWh
